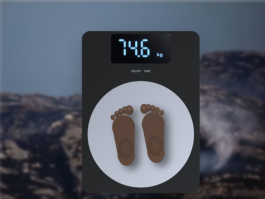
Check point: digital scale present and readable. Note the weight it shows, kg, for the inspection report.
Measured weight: 74.6 kg
